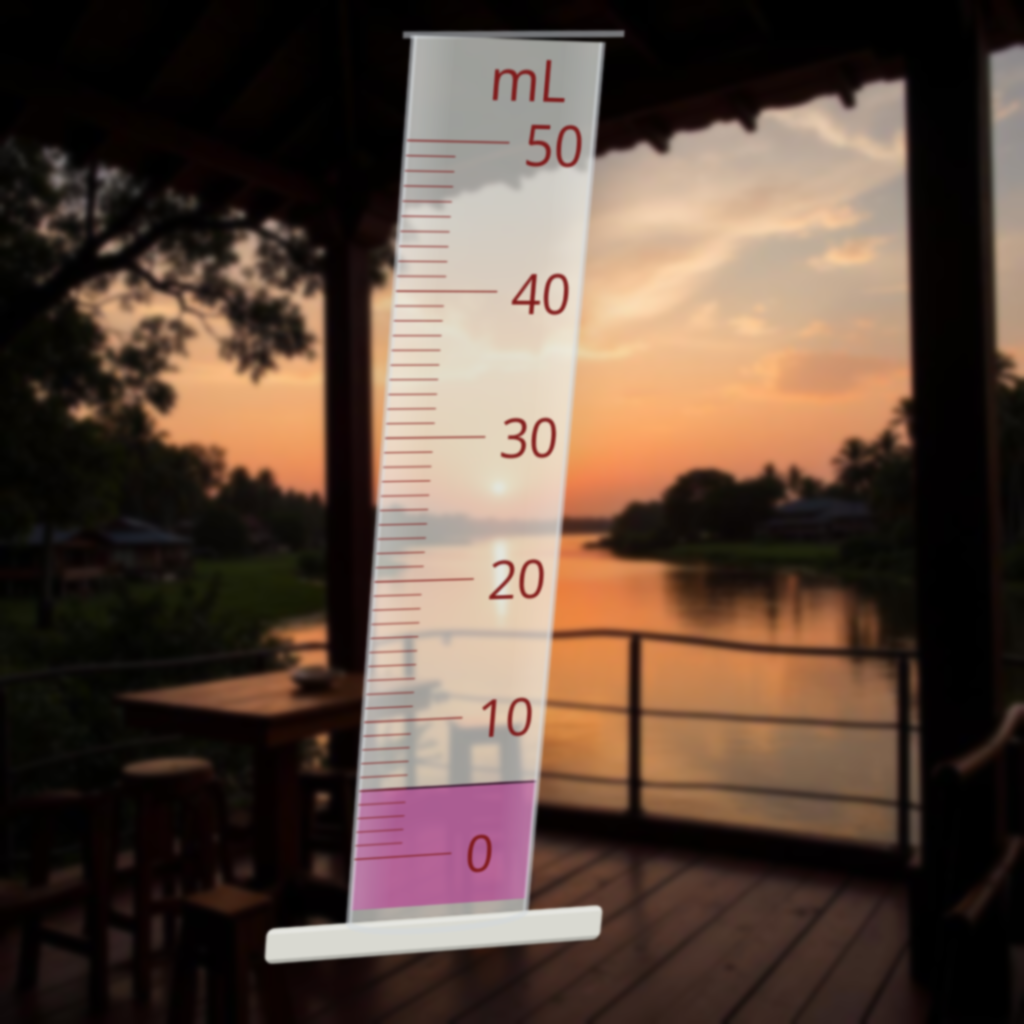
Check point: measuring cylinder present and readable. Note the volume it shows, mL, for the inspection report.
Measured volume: 5 mL
